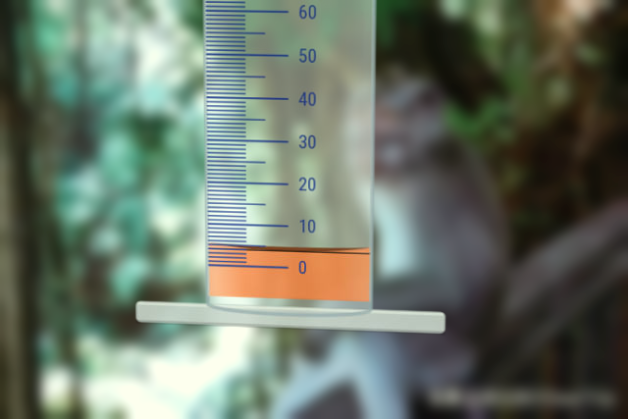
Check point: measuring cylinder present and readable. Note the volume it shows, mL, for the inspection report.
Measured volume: 4 mL
